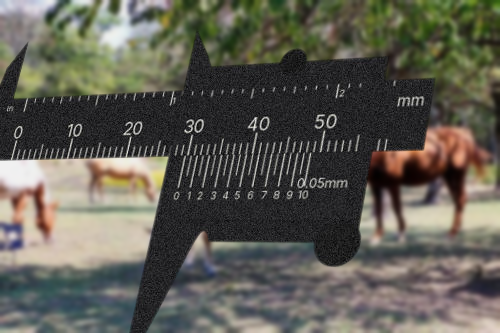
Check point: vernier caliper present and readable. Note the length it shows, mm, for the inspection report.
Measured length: 29.6 mm
